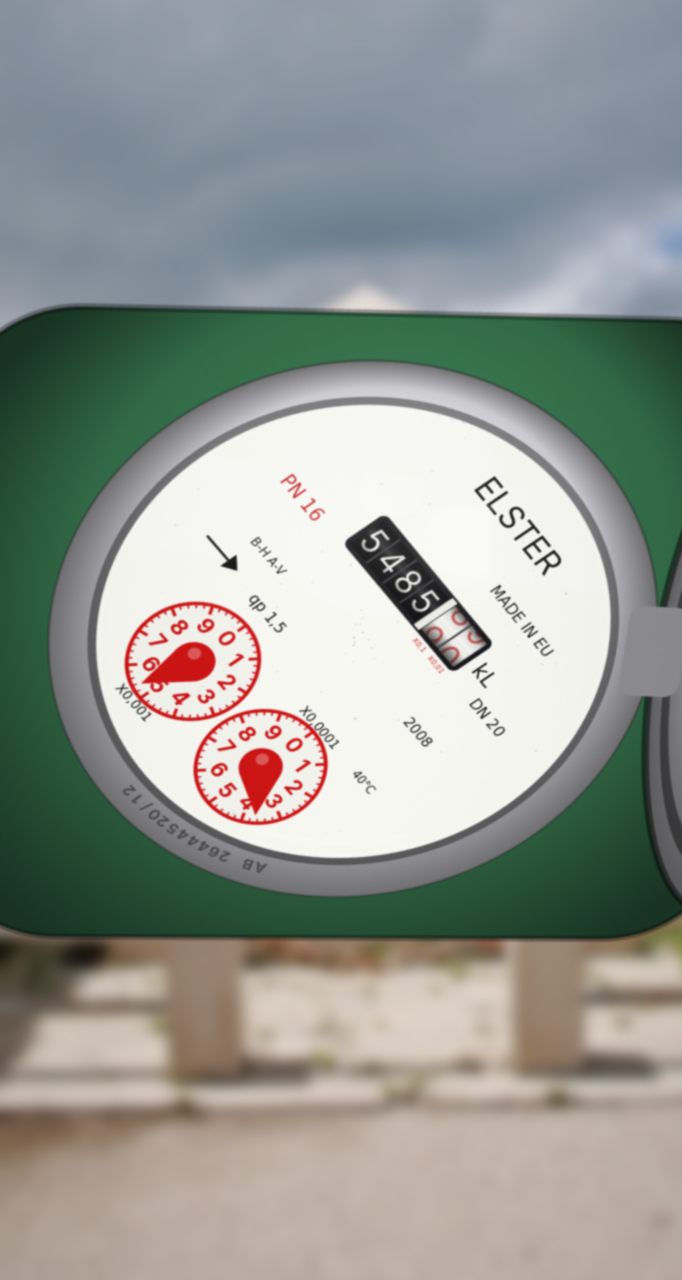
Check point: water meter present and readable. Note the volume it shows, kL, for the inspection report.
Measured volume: 5485.8953 kL
